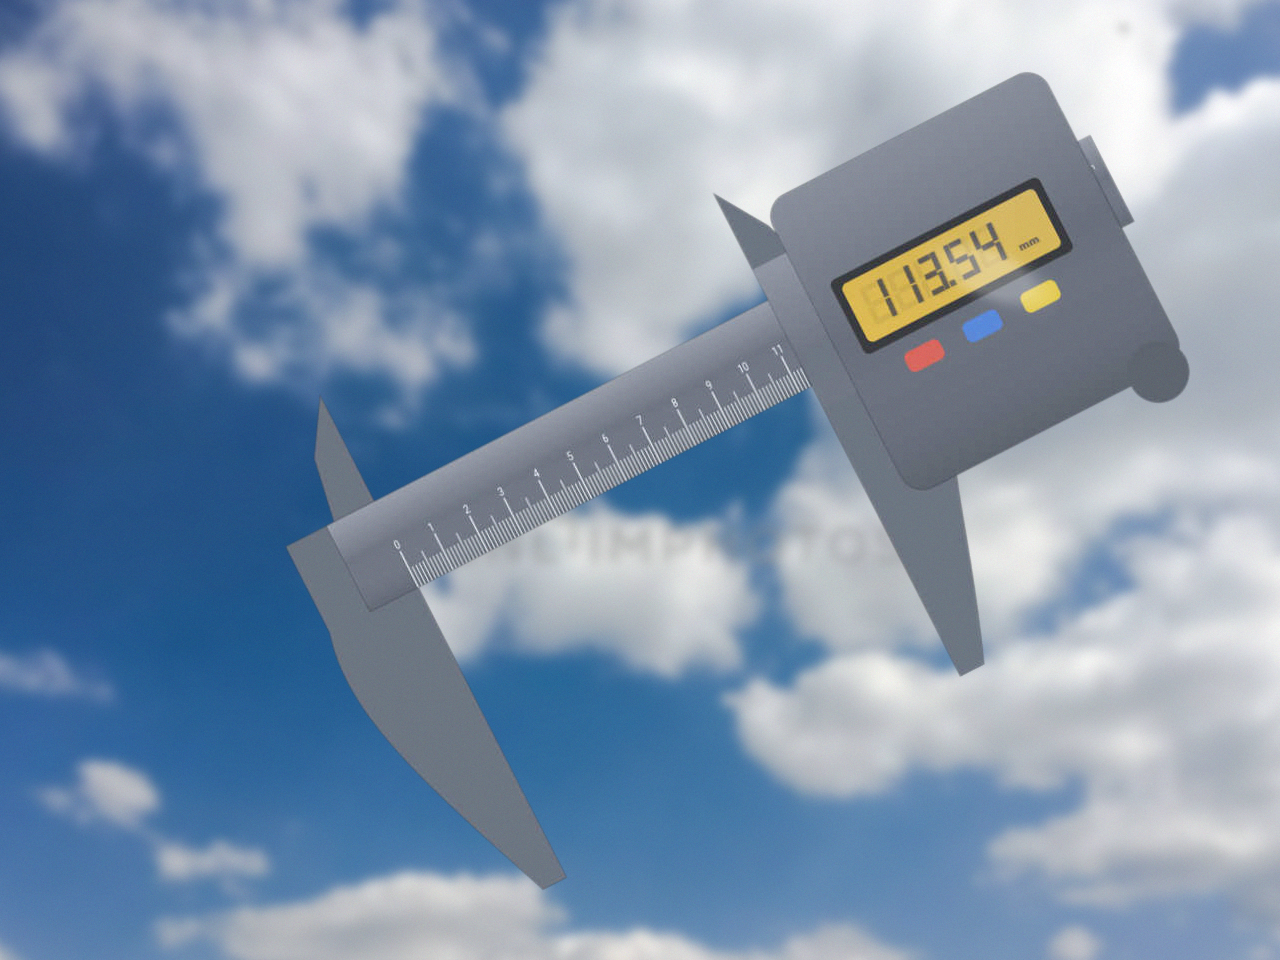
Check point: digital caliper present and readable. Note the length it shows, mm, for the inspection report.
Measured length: 113.54 mm
